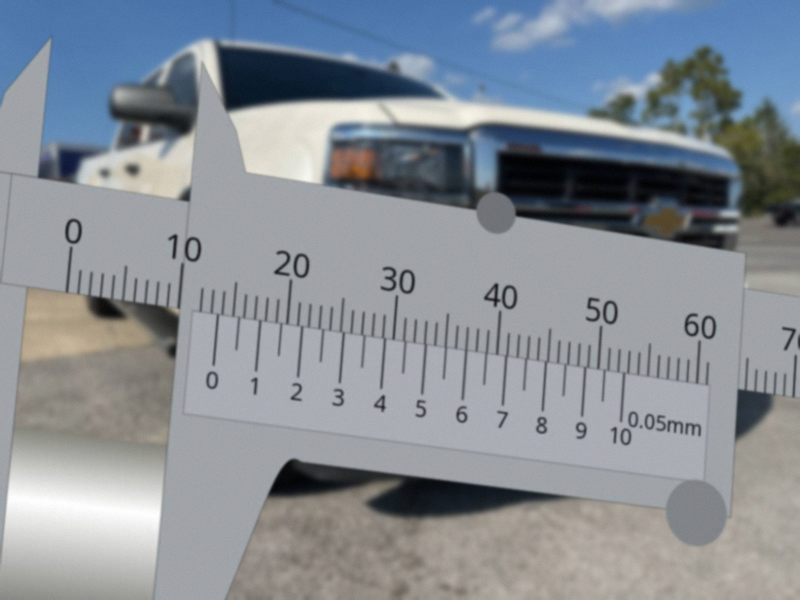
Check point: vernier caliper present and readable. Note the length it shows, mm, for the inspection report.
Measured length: 13.6 mm
